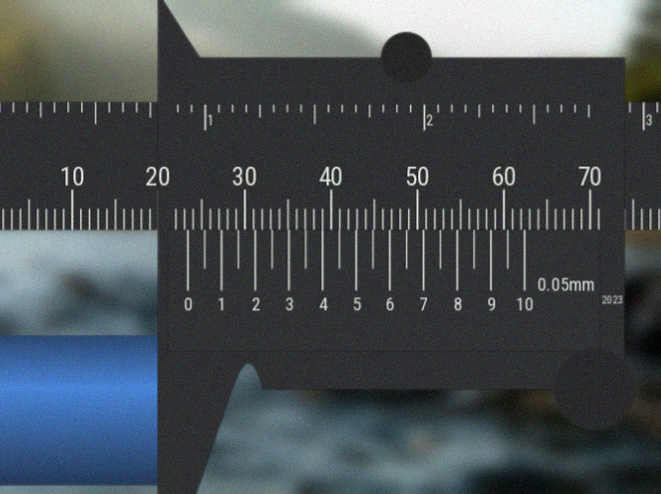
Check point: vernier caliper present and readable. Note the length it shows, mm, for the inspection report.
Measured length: 23.4 mm
